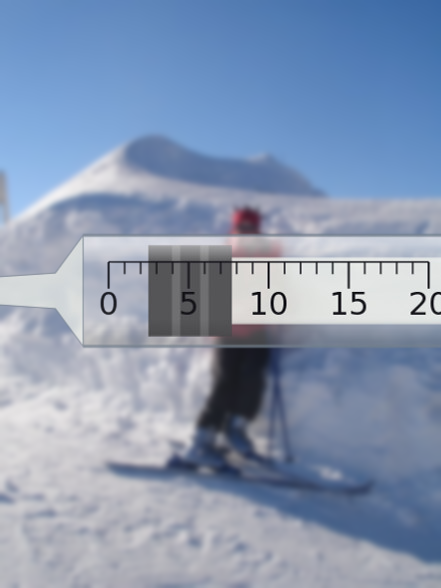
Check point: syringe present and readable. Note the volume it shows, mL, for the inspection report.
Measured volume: 2.5 mL
